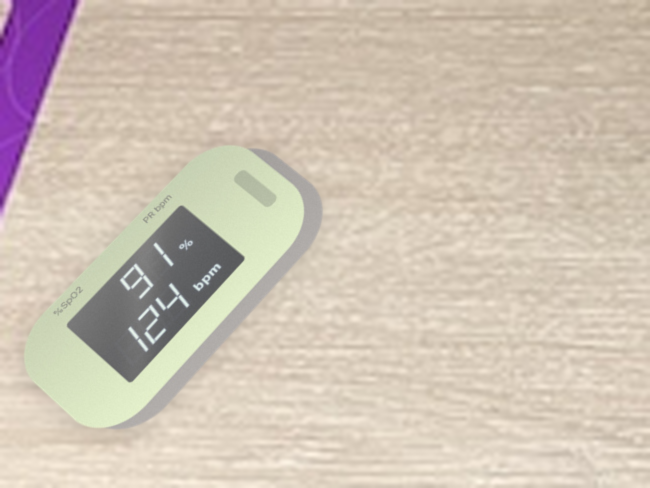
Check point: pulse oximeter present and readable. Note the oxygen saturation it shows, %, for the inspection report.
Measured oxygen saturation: 91 %
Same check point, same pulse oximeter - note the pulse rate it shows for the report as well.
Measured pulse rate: 124 bpm
